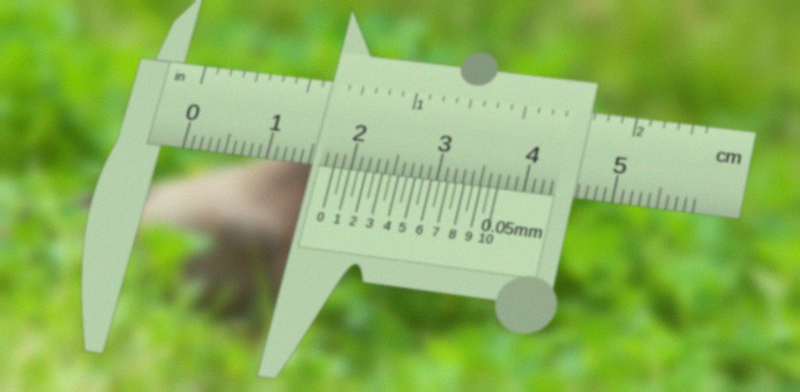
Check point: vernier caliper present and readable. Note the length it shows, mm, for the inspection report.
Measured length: 18.0 mm
